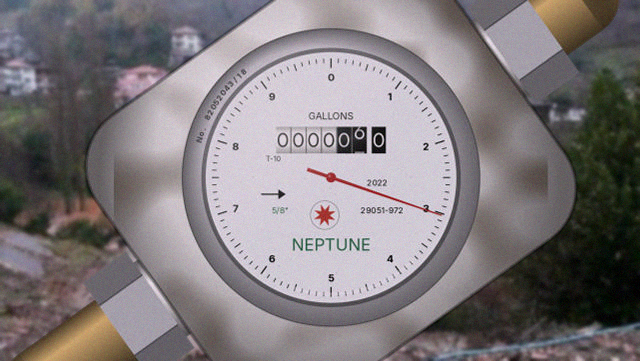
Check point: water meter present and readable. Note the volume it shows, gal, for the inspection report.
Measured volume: 63.0 gal
